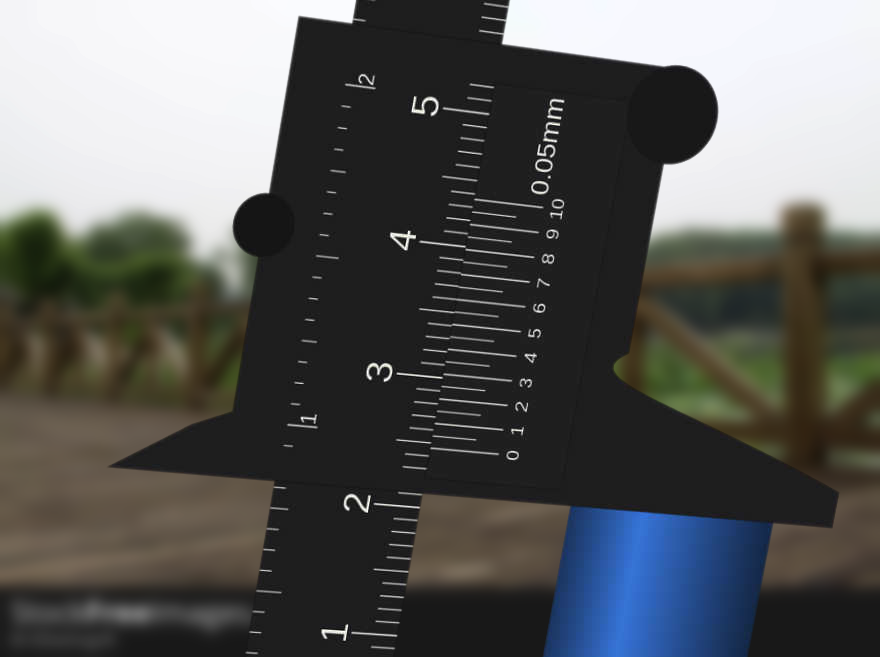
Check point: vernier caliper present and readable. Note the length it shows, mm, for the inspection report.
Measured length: 24.6 mm
